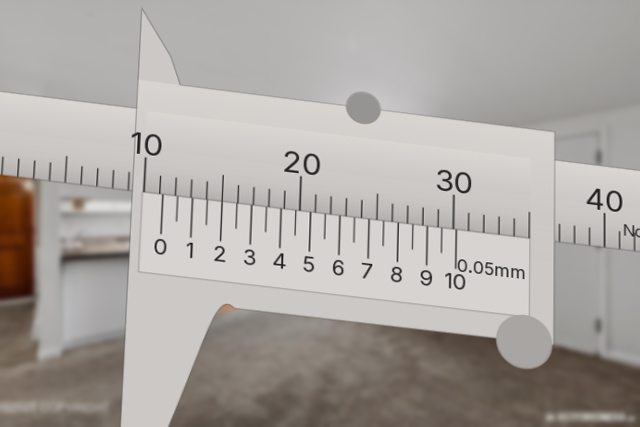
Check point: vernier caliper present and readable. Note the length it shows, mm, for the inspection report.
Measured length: 11.2 mm
